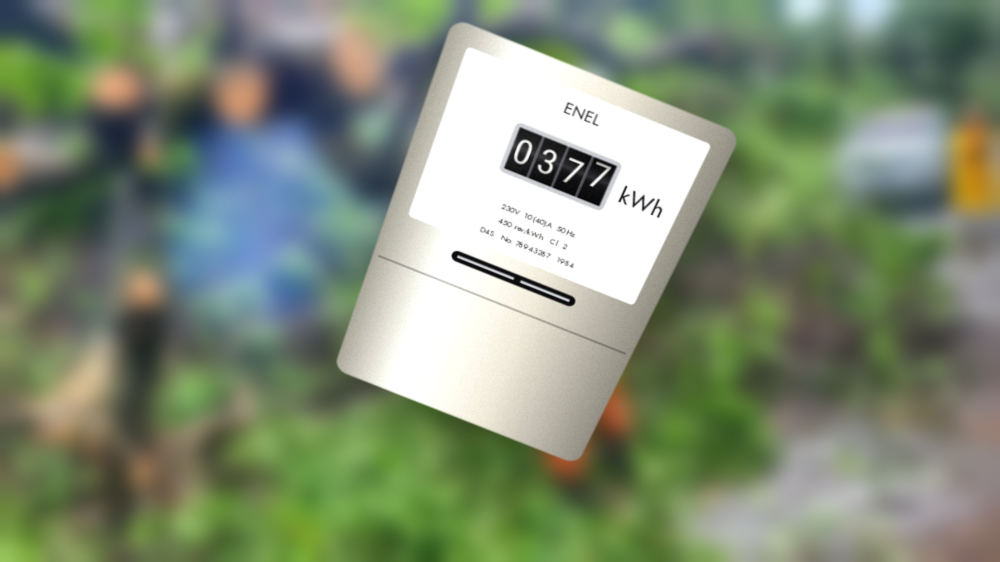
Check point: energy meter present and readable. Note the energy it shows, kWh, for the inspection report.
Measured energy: 377 kWh
